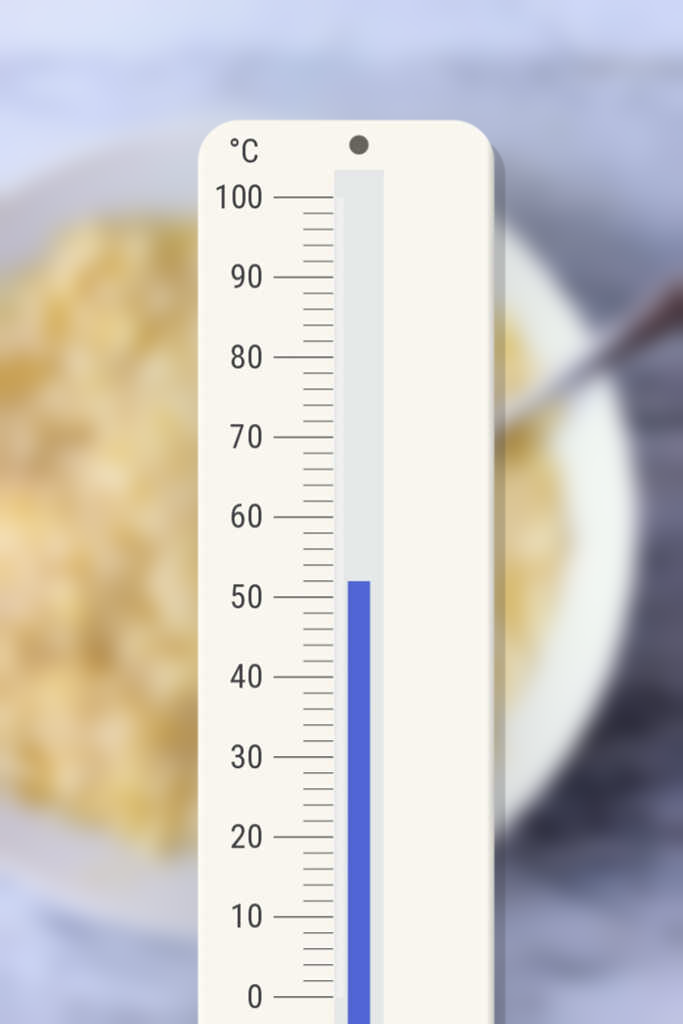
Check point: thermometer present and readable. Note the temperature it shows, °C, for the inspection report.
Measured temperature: 52 °C
